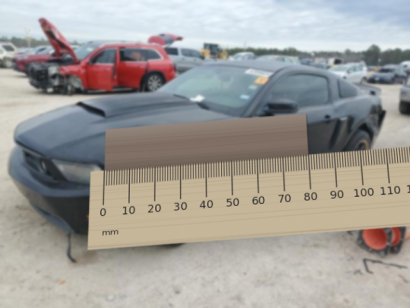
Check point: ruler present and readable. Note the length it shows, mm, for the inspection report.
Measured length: 80 mm
